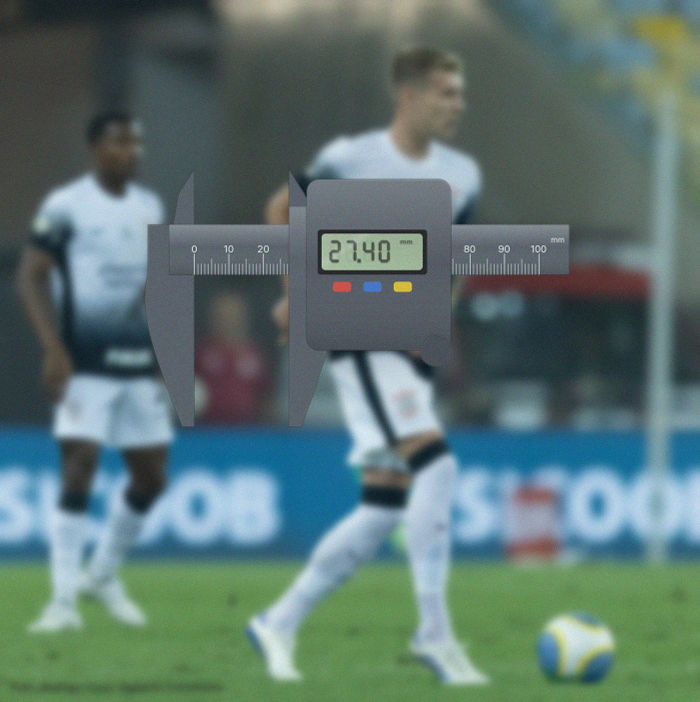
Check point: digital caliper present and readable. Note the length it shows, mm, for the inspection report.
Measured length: 27.40 mm
